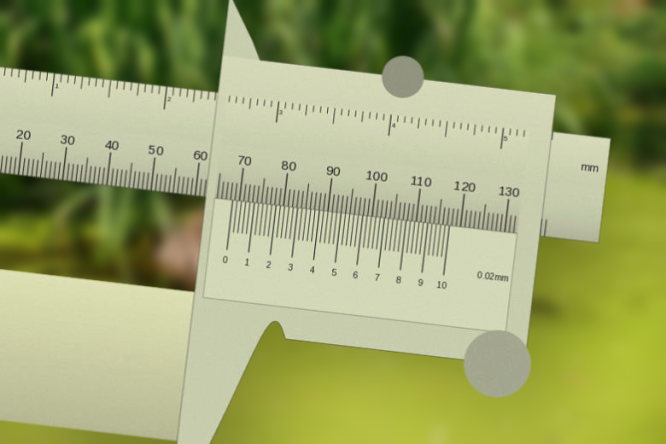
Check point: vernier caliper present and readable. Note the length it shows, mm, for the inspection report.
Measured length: 68.5 mm
